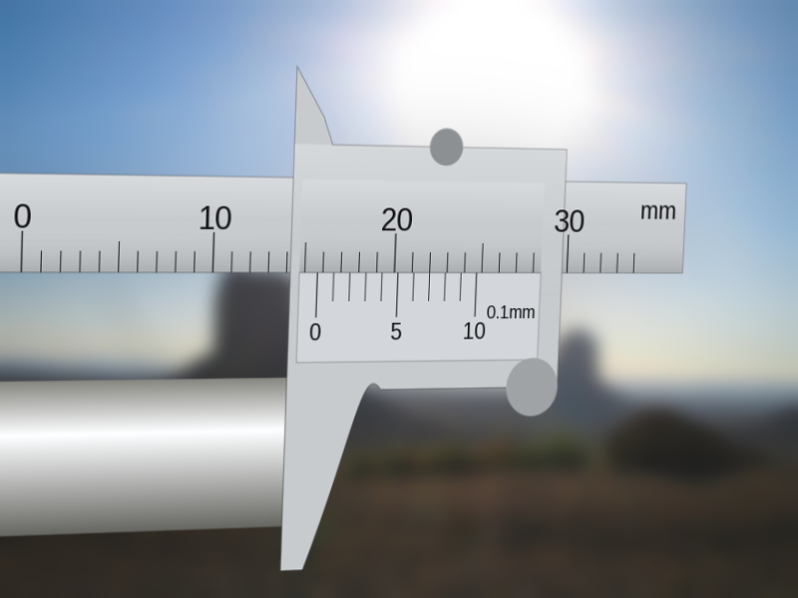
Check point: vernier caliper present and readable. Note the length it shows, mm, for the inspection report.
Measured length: 15.7 mm
